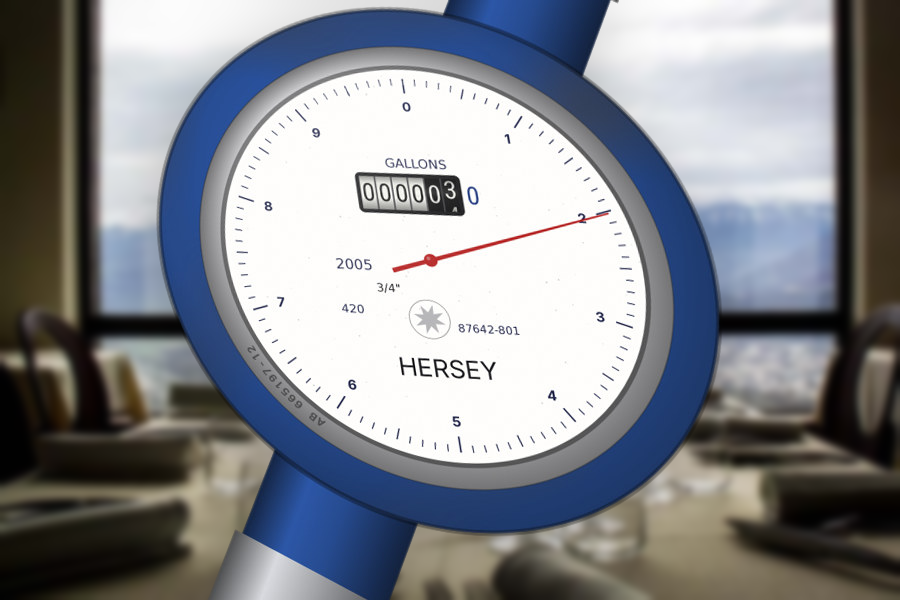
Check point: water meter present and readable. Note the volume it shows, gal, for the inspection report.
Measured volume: 32.0 gal
